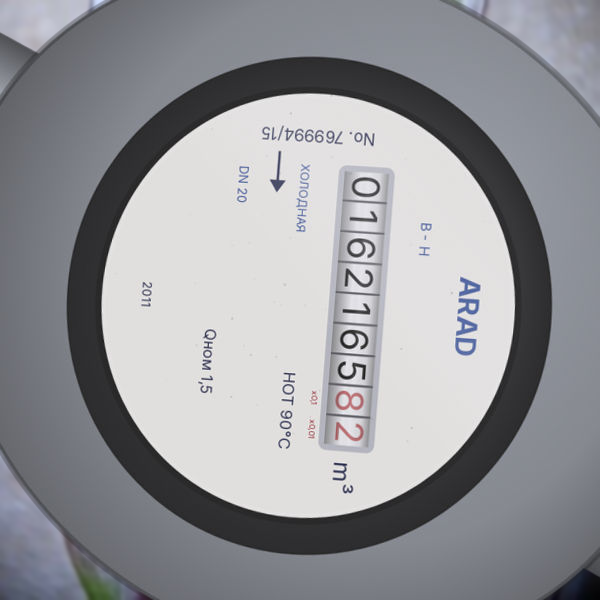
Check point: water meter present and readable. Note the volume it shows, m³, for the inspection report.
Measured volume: 162165.82 m³
